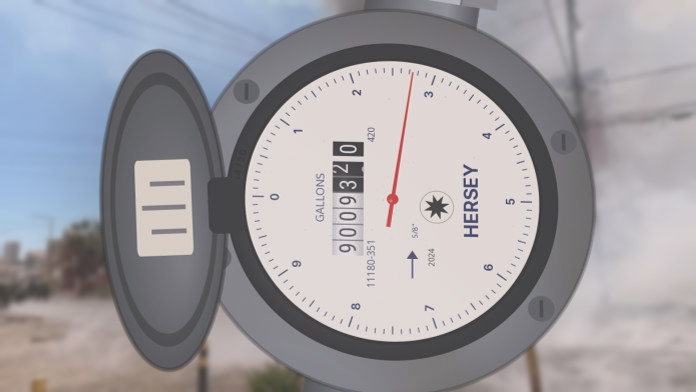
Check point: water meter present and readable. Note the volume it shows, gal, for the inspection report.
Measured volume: 9009322.7 gal
